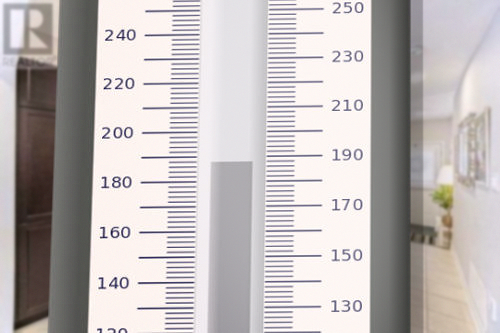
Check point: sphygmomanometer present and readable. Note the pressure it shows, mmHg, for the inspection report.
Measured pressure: 188 mmHg
